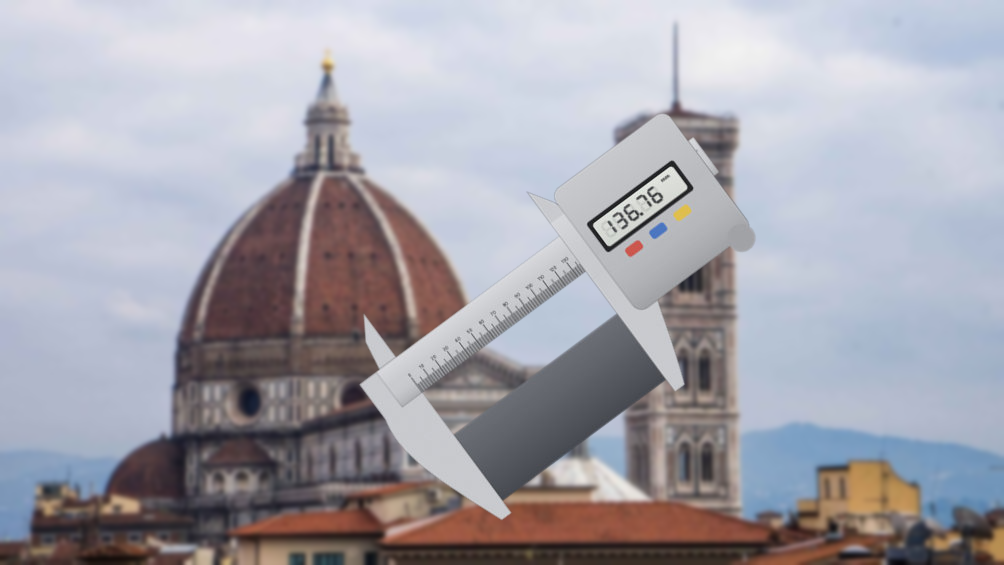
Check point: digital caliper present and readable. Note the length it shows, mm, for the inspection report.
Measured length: 136.76 mm
